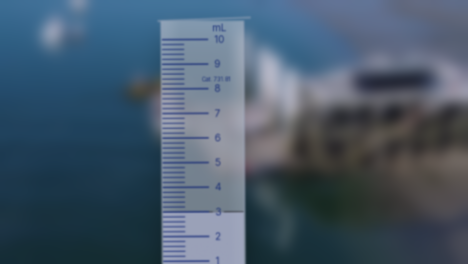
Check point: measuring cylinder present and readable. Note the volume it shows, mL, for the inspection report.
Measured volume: 3 mL
